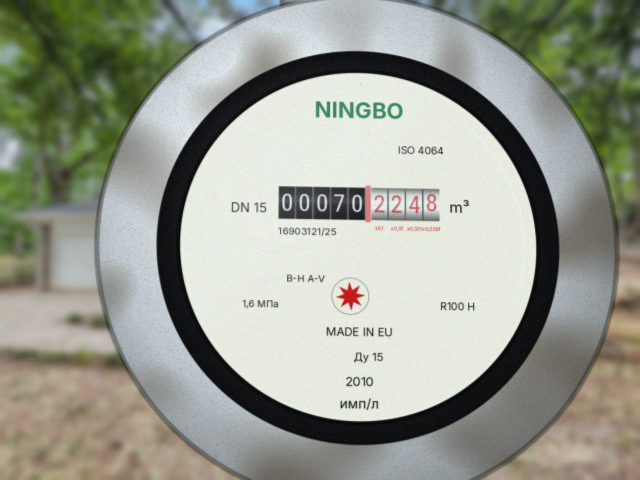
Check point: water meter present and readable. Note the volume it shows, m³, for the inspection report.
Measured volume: 70.2248 m³
